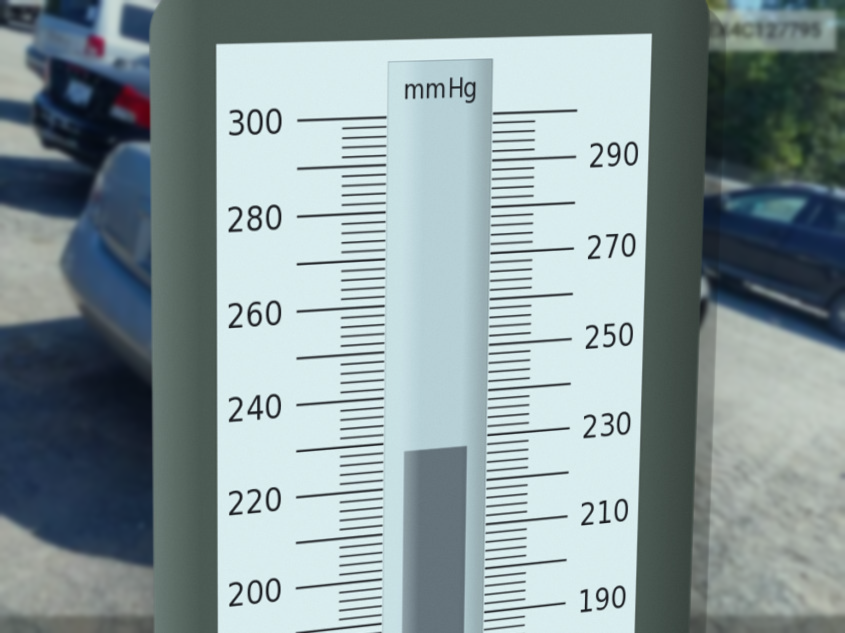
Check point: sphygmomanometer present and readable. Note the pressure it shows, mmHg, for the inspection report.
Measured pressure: 228 mmHg
